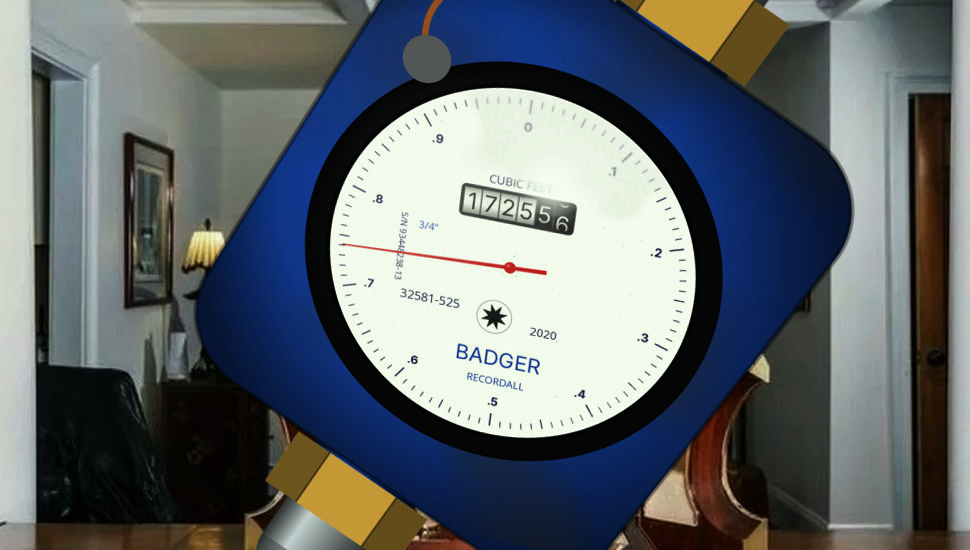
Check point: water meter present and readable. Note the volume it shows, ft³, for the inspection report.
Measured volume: 172555.74 ft³
